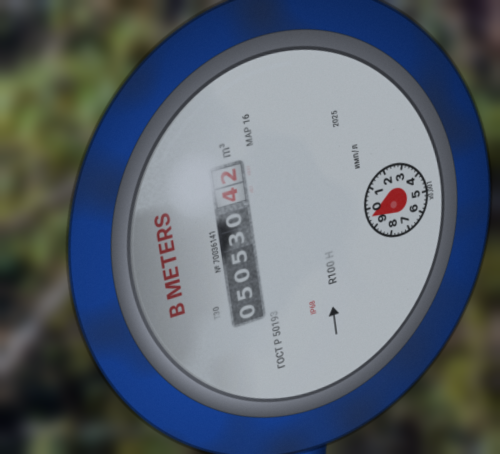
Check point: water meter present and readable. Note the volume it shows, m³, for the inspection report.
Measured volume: 50530.419 m³
